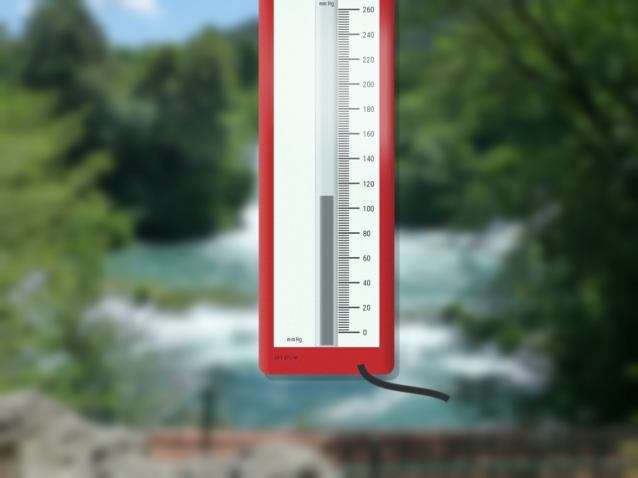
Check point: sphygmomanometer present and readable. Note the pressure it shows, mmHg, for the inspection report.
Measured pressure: 110 mmHg
